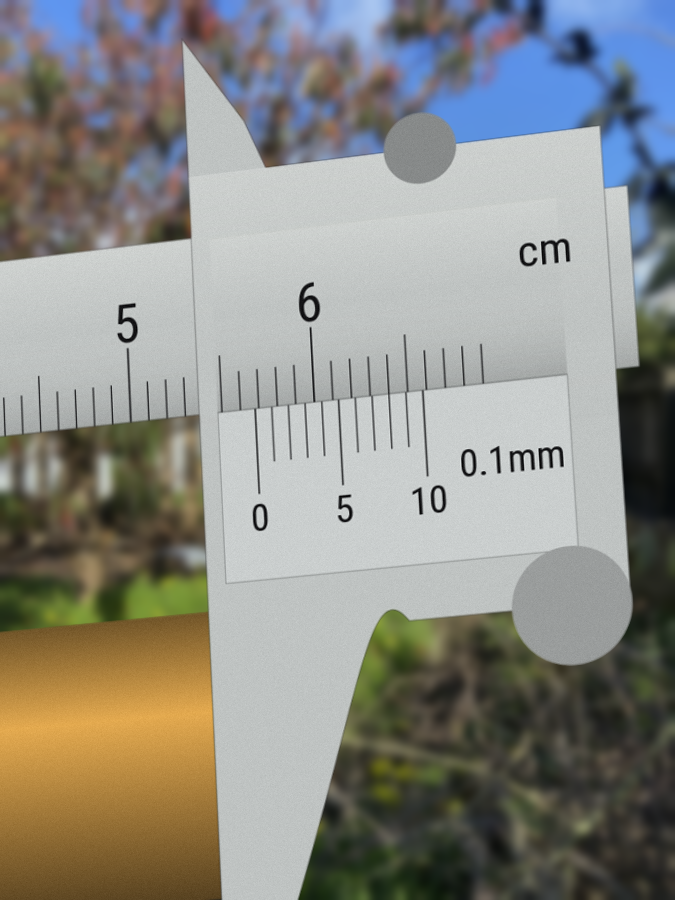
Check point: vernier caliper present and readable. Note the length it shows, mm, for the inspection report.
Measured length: 56.8 mm
